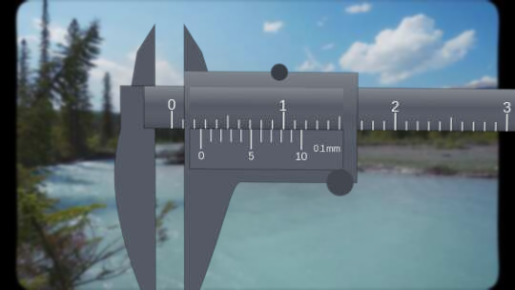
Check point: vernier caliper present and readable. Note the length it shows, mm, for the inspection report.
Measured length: 2.6 mm
